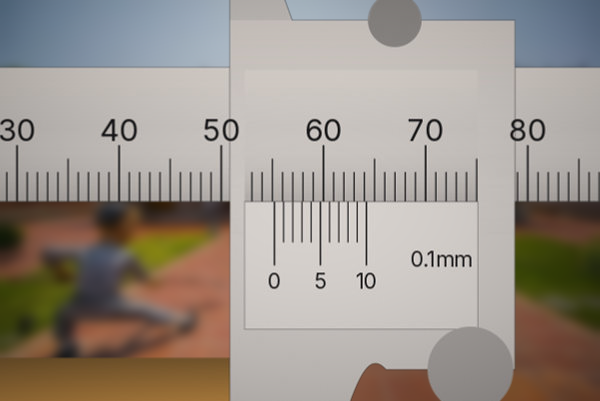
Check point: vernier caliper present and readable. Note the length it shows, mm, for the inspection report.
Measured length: 55.2 mm
